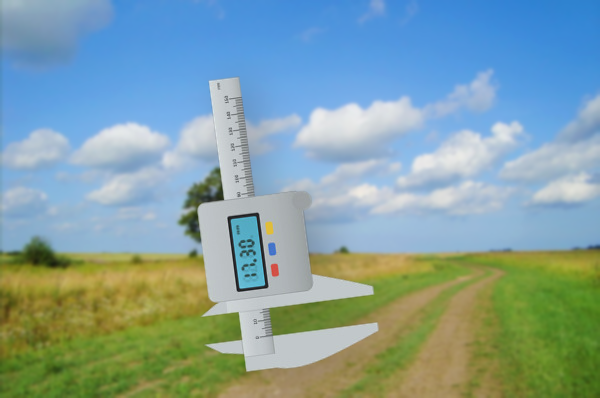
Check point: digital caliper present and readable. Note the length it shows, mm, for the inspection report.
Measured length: 17.30 mm
